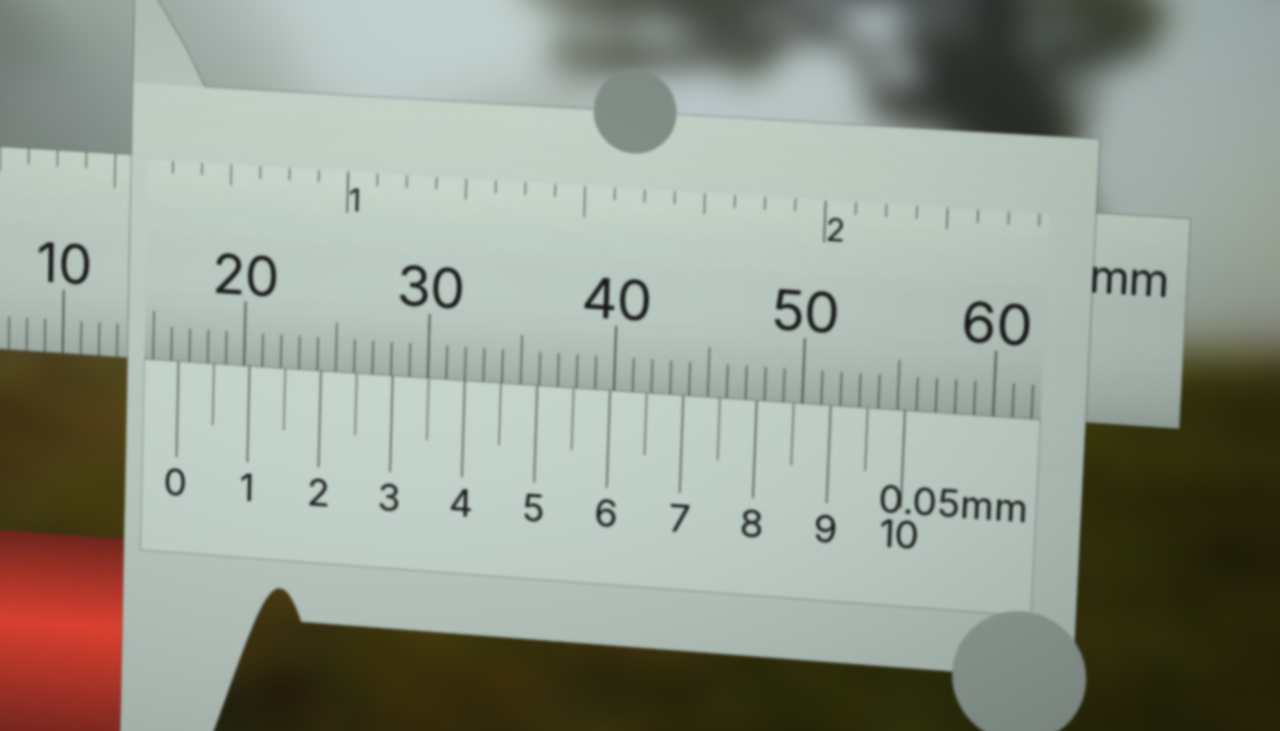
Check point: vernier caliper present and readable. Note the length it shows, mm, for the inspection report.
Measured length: 16.4 mm
